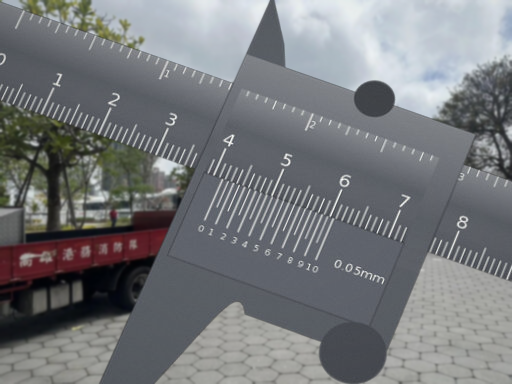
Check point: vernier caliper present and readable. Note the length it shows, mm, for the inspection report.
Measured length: 41.6 mm
